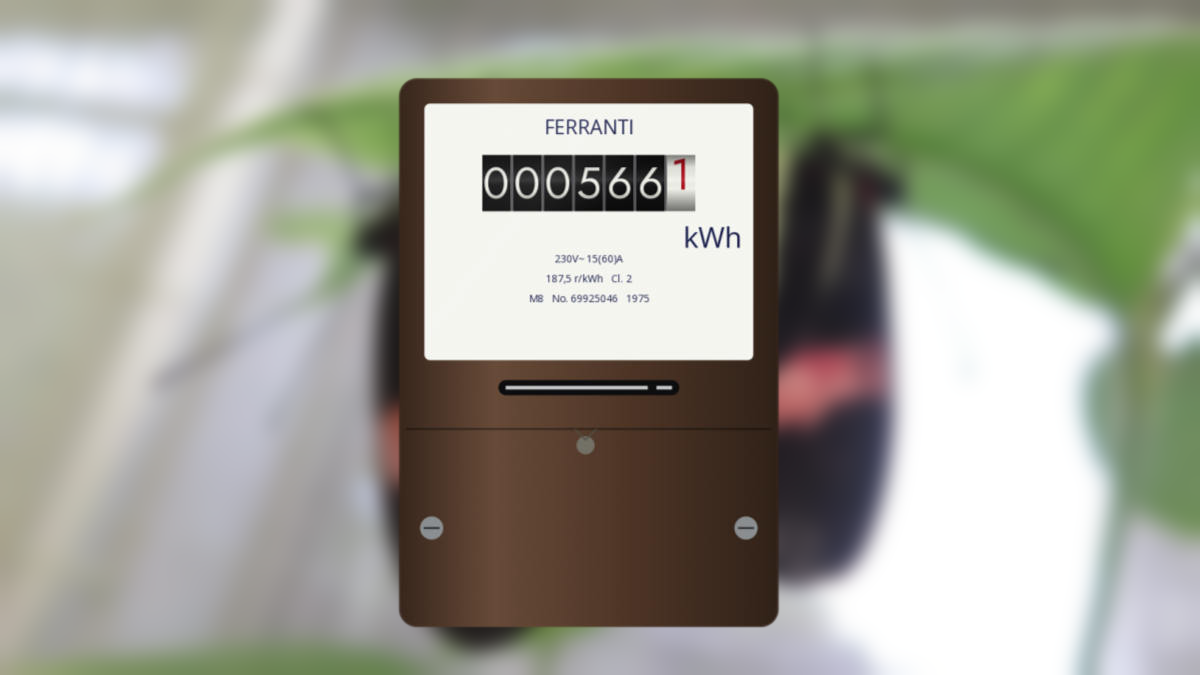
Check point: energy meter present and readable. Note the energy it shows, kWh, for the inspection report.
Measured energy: 566.1 kWh
